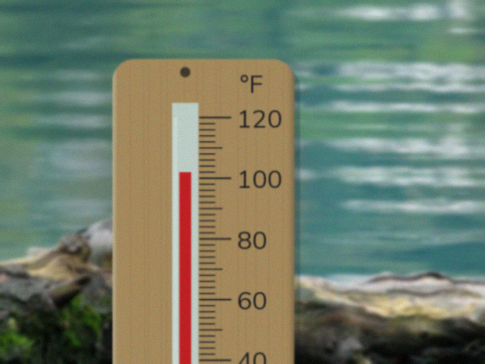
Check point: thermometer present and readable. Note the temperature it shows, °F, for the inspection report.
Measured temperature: 102 °F
